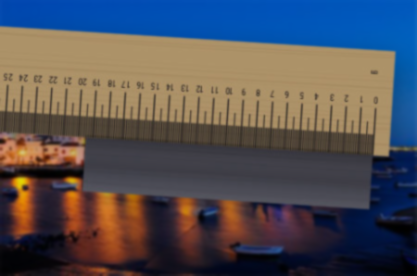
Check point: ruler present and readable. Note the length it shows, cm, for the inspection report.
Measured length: 19.5 cm
